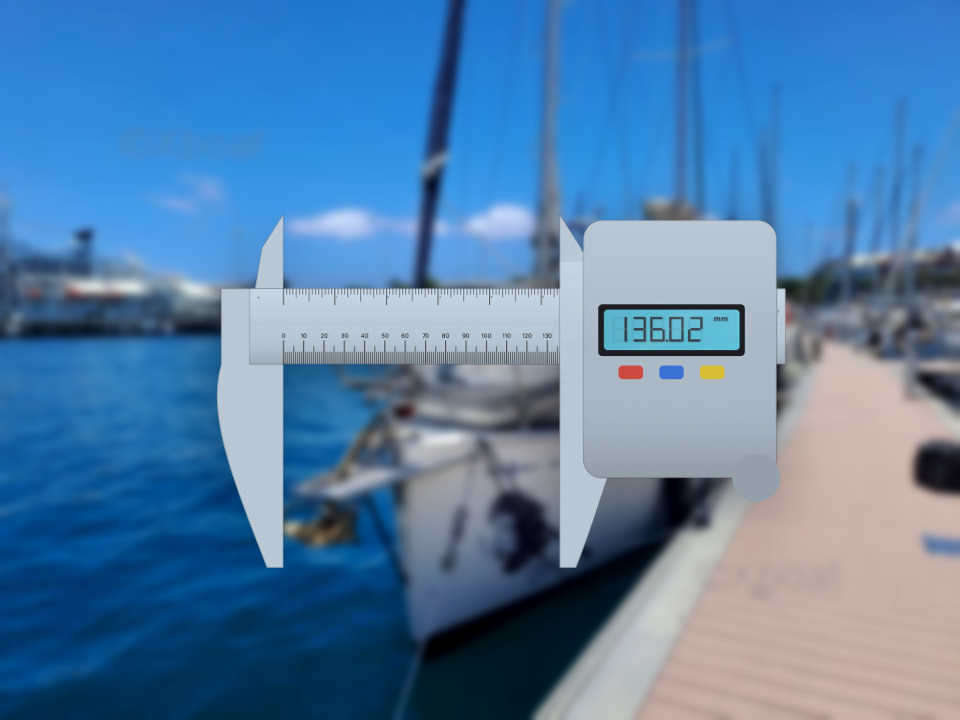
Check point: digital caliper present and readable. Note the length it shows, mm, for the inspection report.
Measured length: 136.02 mm
